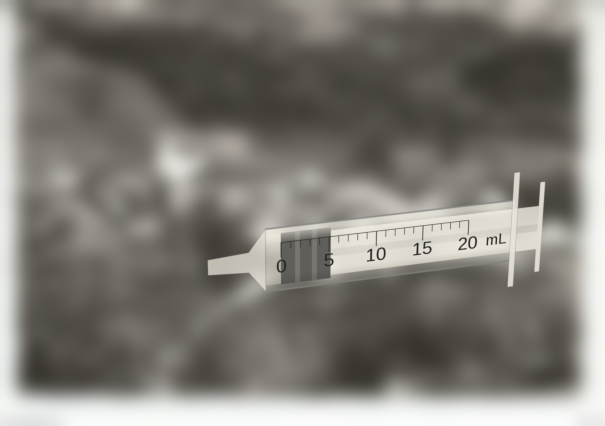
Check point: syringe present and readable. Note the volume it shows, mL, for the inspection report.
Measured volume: 0 mL
